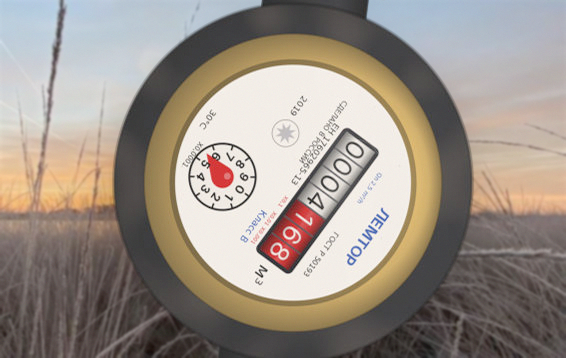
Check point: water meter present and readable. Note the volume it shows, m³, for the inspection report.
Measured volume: 4.1685 m³
